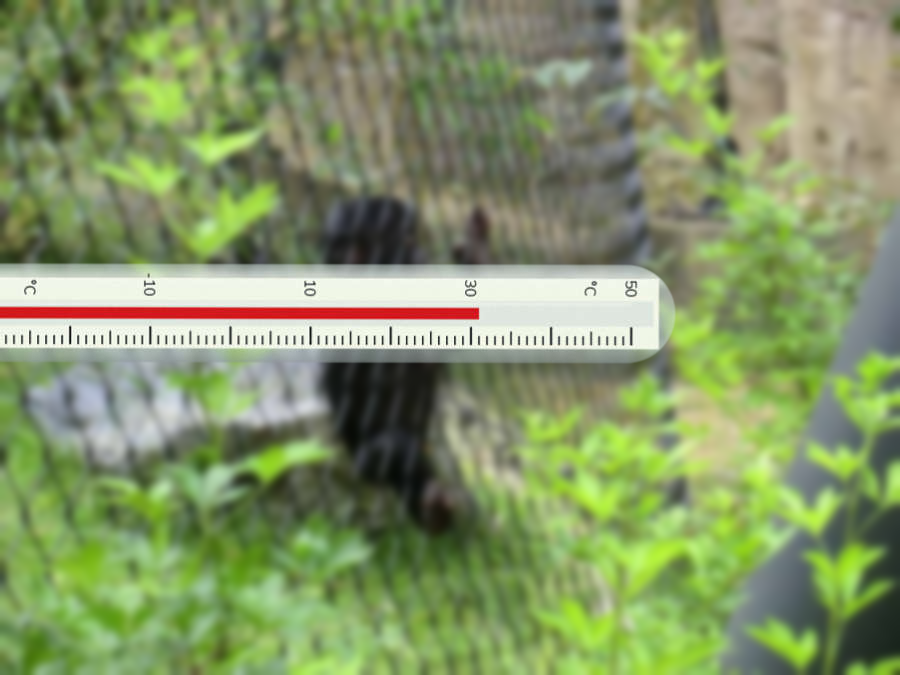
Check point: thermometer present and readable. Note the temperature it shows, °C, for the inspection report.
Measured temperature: 31 °C
